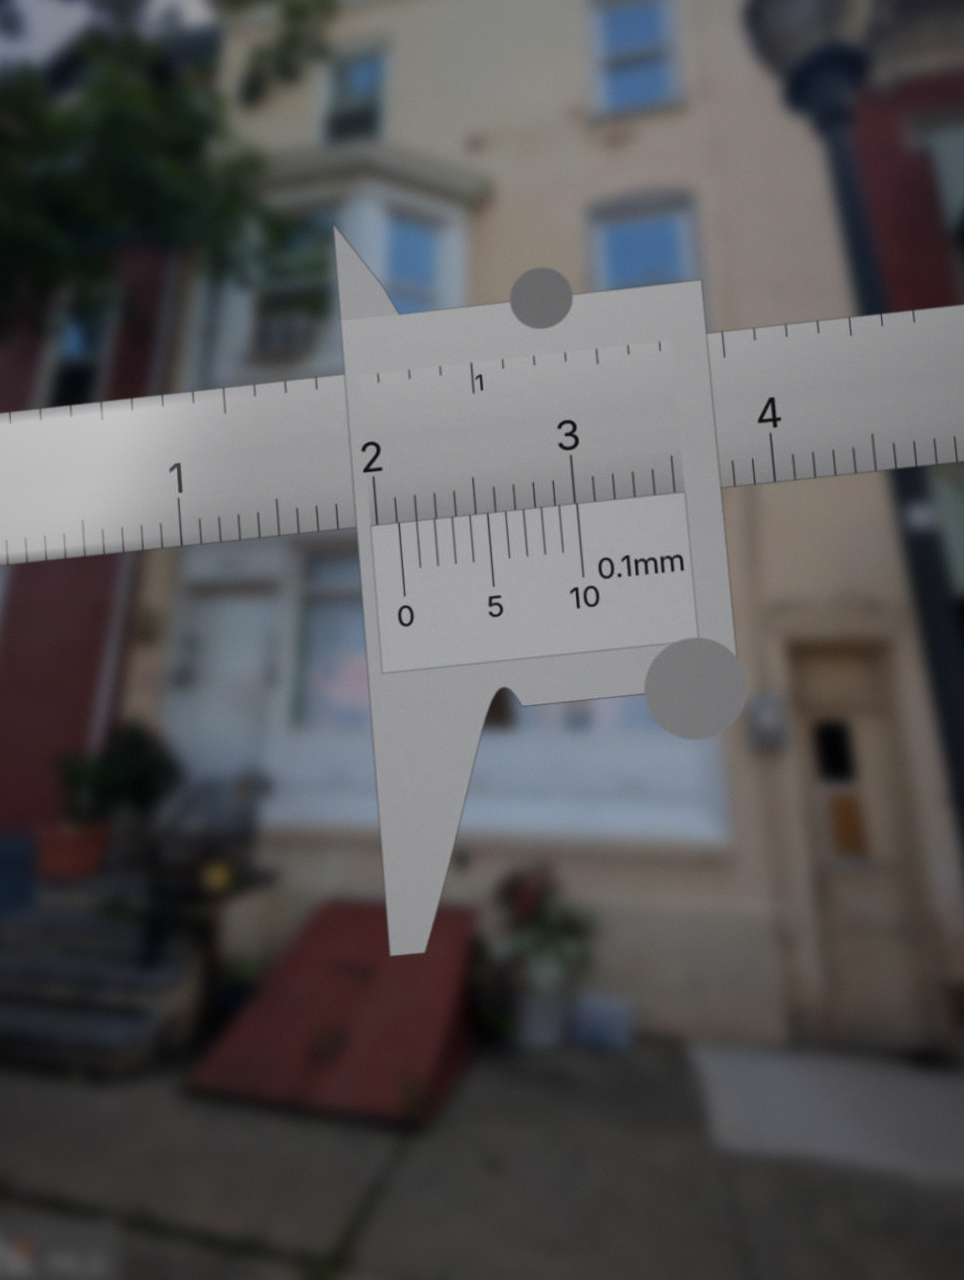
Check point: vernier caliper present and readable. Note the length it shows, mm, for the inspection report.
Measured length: 21.1 mm
